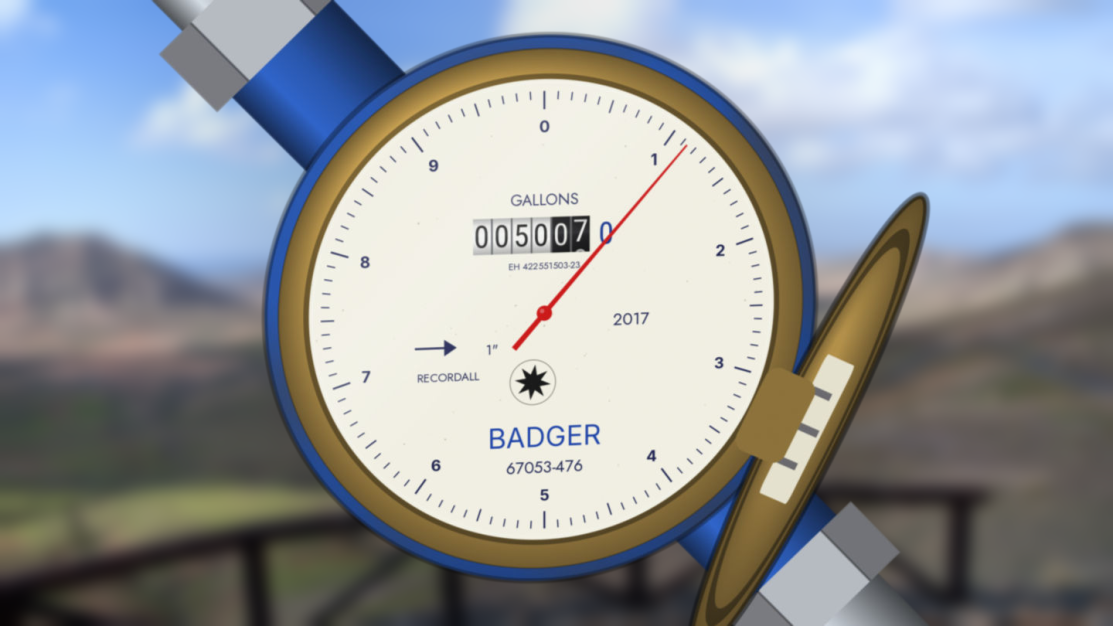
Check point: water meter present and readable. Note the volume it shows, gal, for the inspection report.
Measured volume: 50071.1 gal
